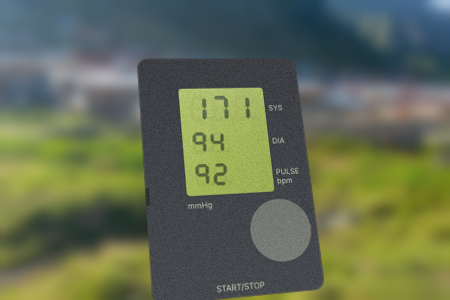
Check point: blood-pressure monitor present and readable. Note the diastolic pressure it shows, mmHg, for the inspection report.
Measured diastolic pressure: 94 mmHg
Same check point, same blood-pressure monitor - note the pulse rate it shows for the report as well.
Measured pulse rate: 92 bpm
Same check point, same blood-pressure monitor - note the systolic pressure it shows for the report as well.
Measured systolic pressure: 171 mmHg
